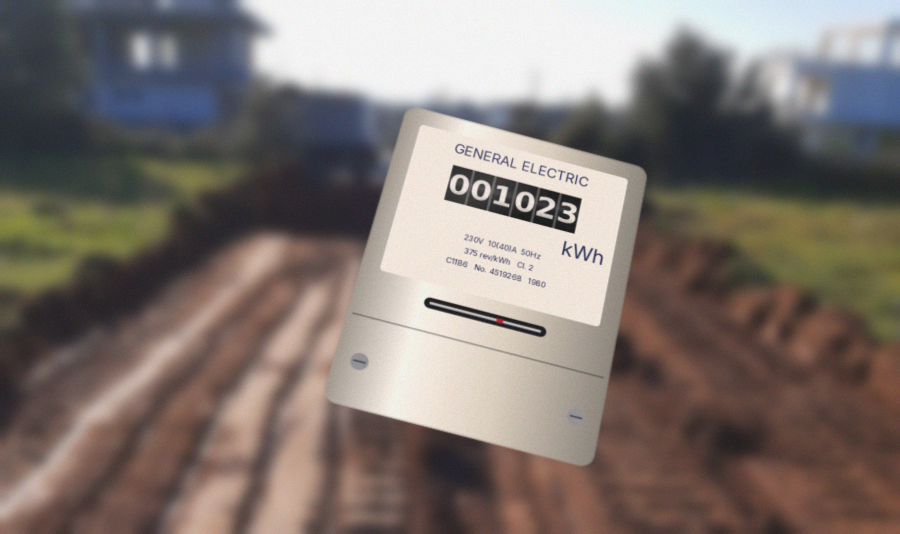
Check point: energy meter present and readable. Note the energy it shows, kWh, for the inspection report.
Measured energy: 1023 kWh
